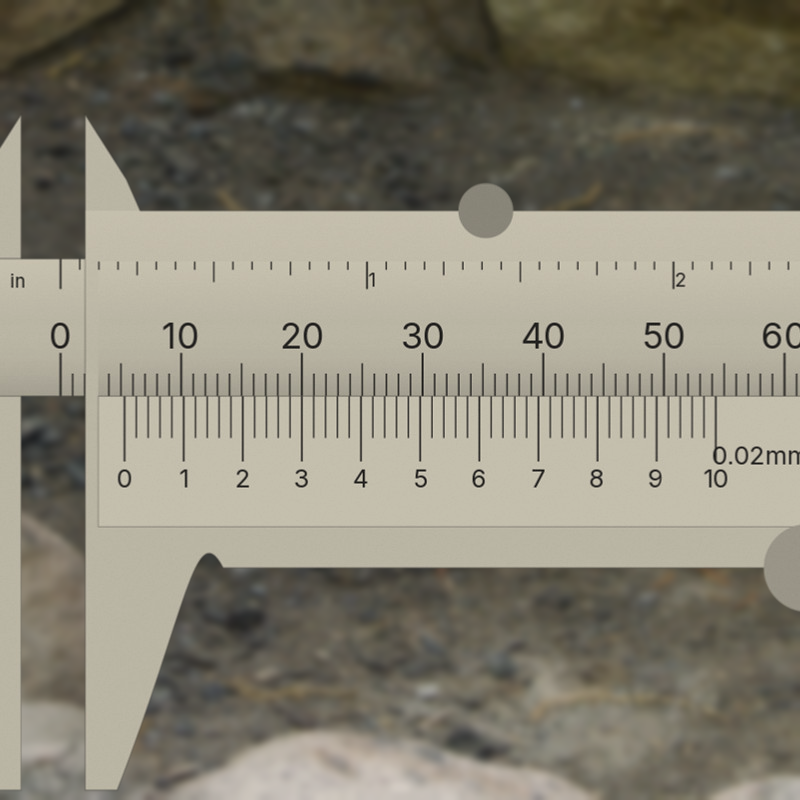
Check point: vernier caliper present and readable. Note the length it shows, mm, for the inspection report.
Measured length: 5.3 mm
